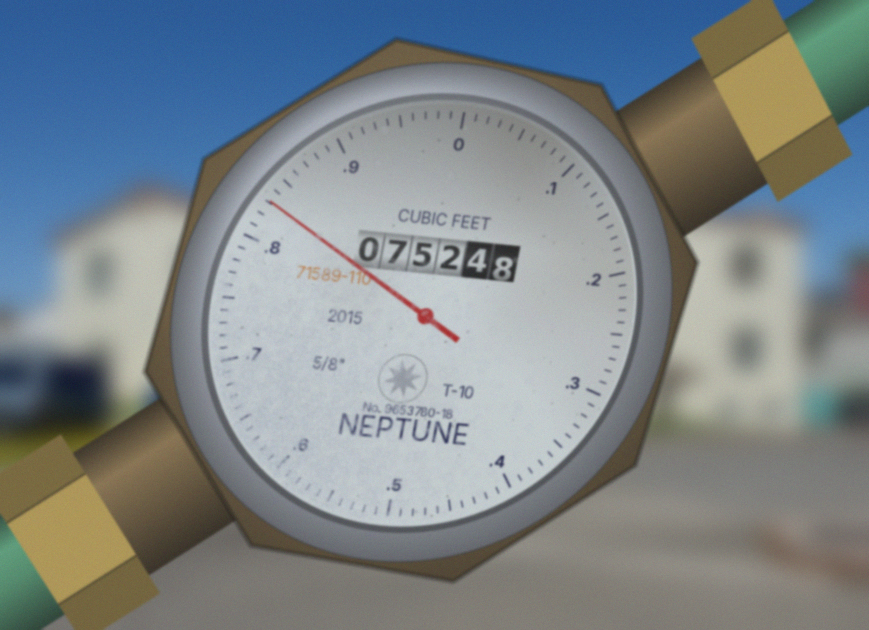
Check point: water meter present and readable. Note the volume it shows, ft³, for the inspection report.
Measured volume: 75247.83 ft³
